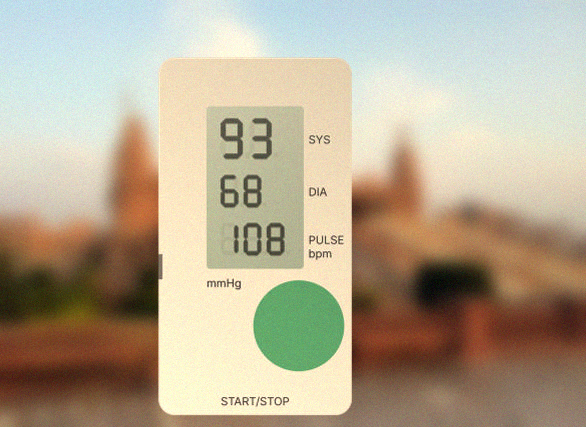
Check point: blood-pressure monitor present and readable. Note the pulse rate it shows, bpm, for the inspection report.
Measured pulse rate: 108 bpm
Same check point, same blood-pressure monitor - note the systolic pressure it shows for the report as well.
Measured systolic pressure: 93 mmHg
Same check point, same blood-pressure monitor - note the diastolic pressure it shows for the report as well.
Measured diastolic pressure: 68 mmHg
